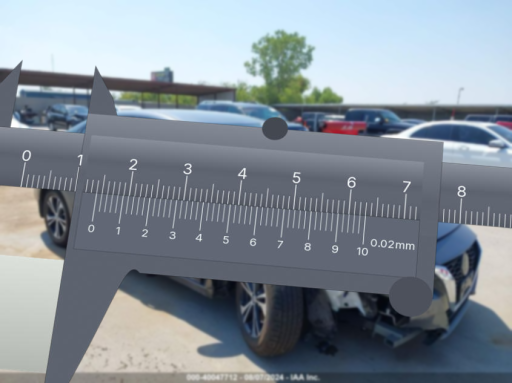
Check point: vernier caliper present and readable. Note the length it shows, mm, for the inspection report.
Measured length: 14.0 mm
